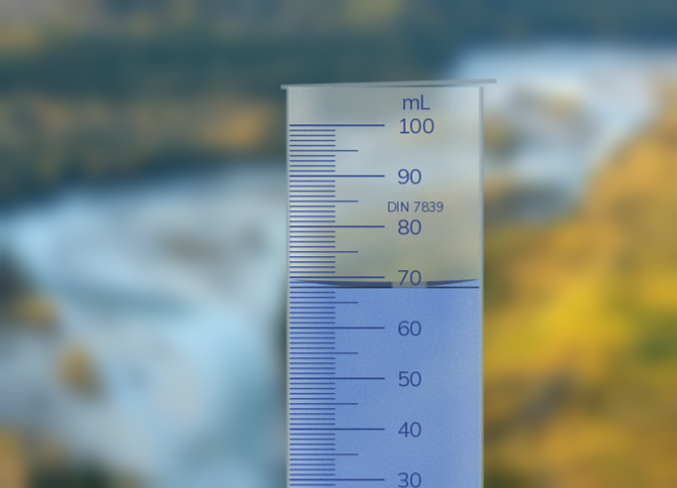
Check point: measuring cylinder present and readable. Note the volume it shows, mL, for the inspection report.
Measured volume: 68 mL
